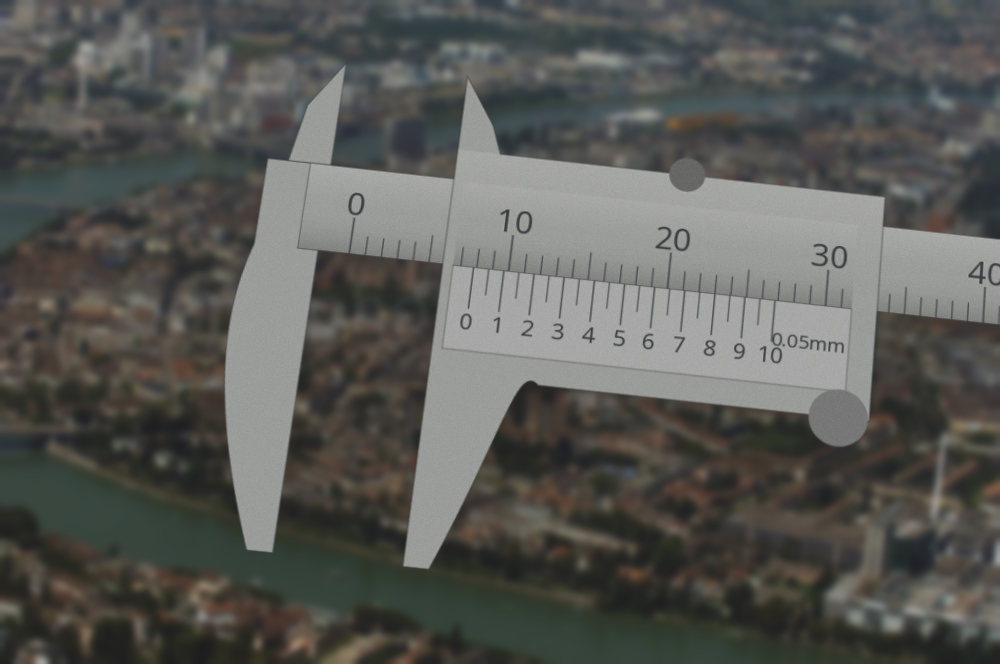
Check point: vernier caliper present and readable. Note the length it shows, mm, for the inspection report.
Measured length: 7.8 mm
